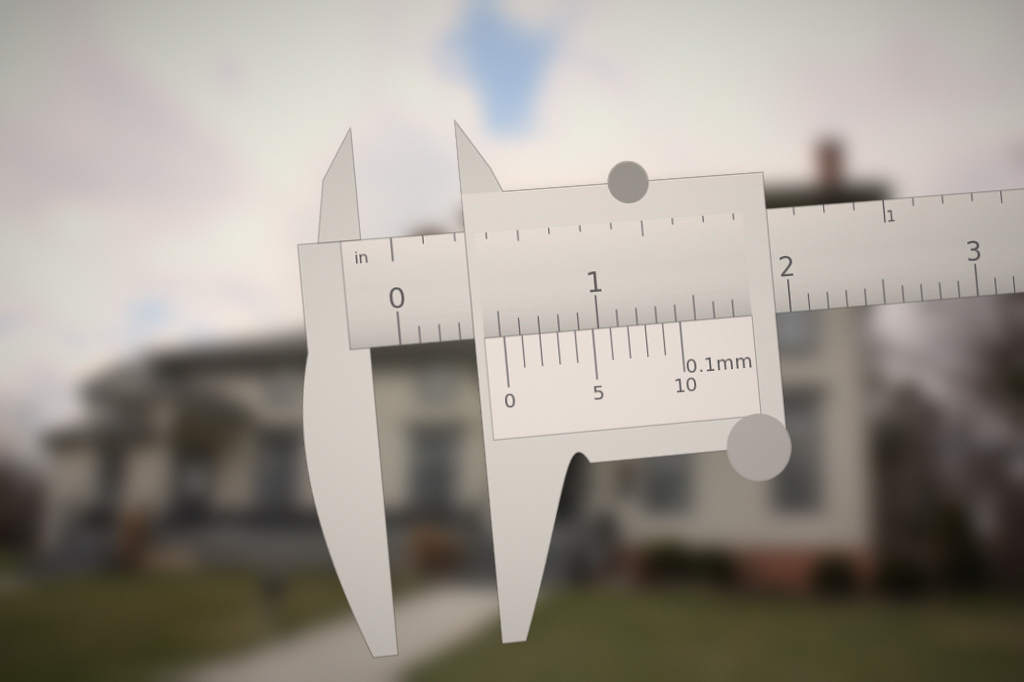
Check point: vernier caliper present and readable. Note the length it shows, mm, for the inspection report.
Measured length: 5.2 mm
